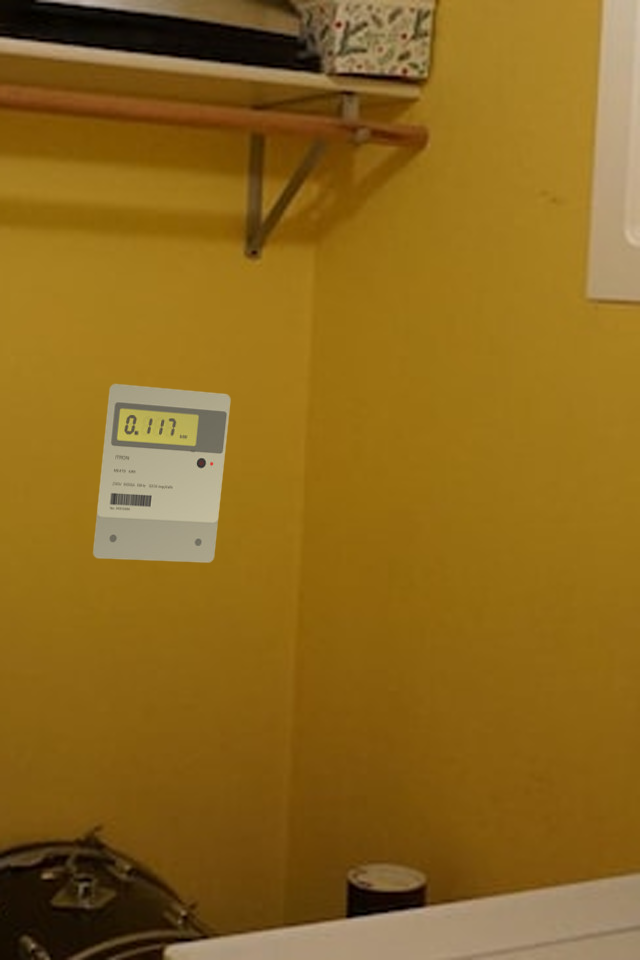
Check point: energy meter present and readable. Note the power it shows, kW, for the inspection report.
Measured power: 0.117 kW
